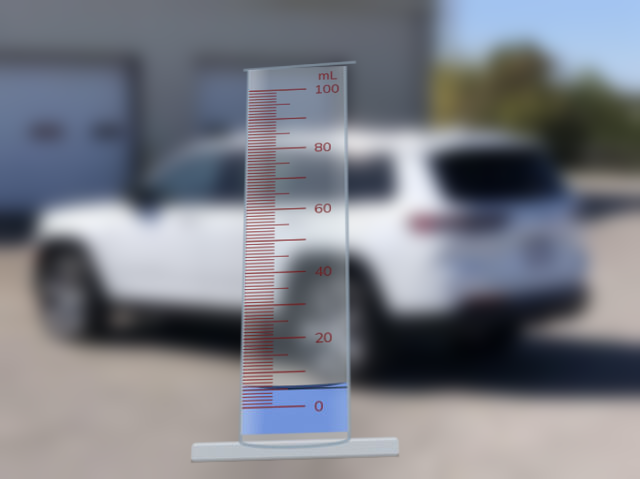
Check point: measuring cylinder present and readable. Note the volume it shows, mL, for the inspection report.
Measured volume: 5 mL
